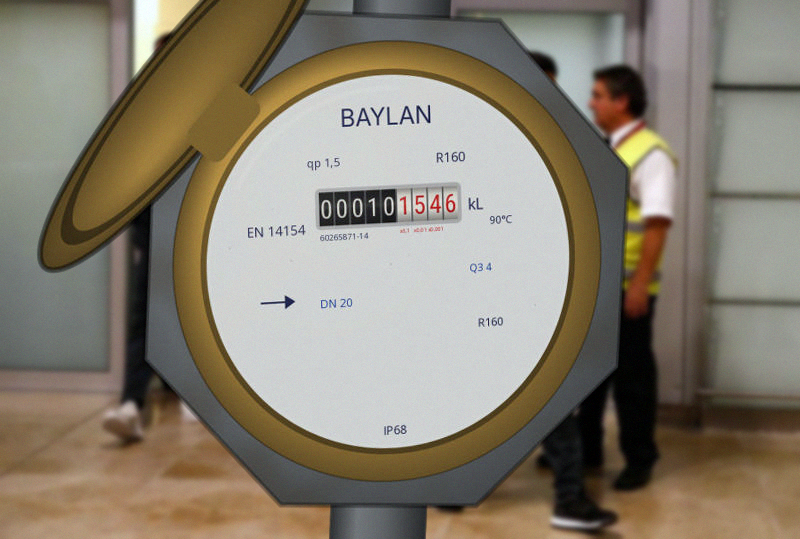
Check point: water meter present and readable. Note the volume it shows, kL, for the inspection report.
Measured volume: 10.1546 kL
